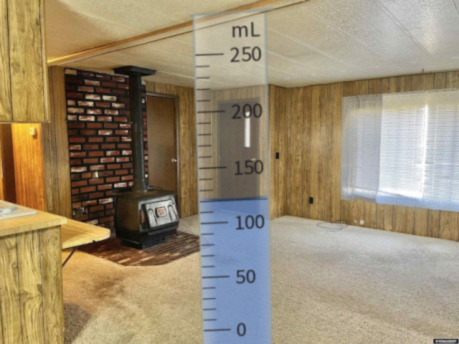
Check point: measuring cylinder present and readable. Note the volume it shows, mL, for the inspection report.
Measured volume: 120 mL
